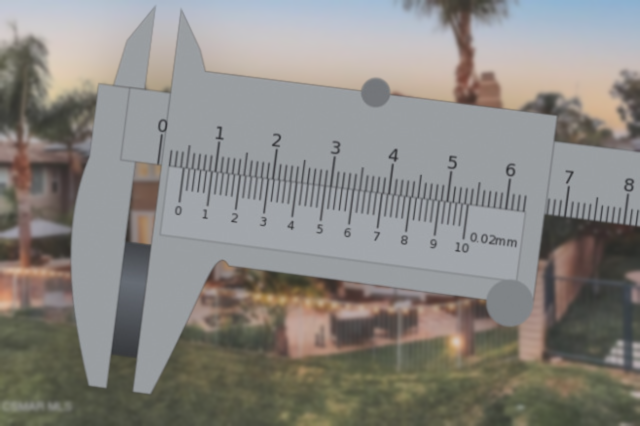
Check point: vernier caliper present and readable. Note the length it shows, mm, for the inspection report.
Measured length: 4.5 mm
